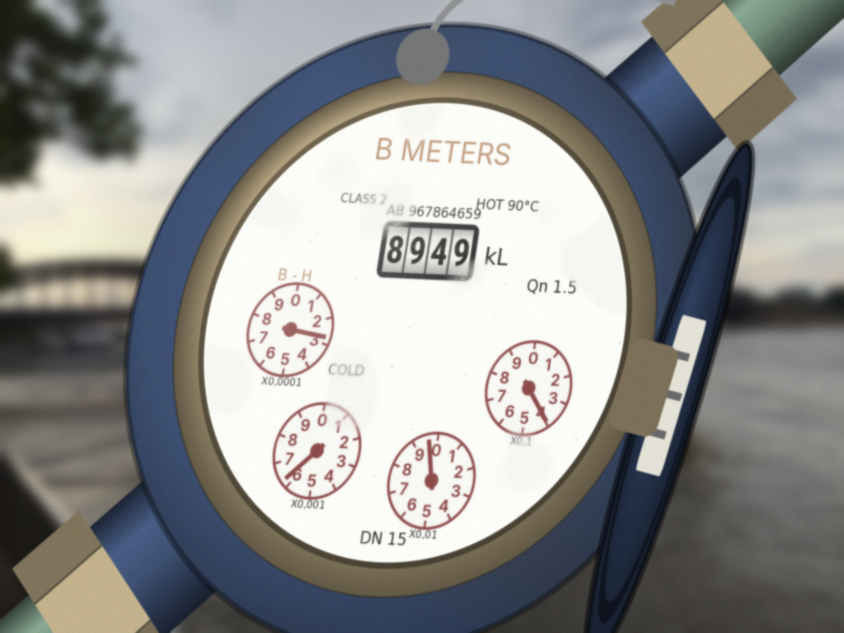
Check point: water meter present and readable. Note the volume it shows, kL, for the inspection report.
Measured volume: 8949.3962 kL
